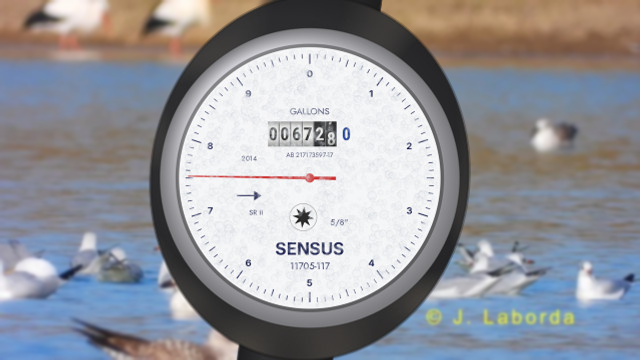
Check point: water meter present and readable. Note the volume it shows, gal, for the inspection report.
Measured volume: 67277.5 gal
